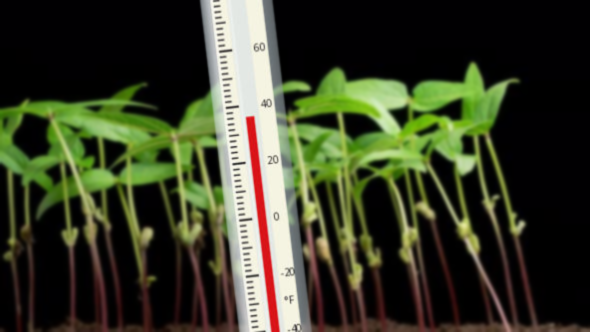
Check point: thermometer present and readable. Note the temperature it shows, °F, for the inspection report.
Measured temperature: 36 °F
